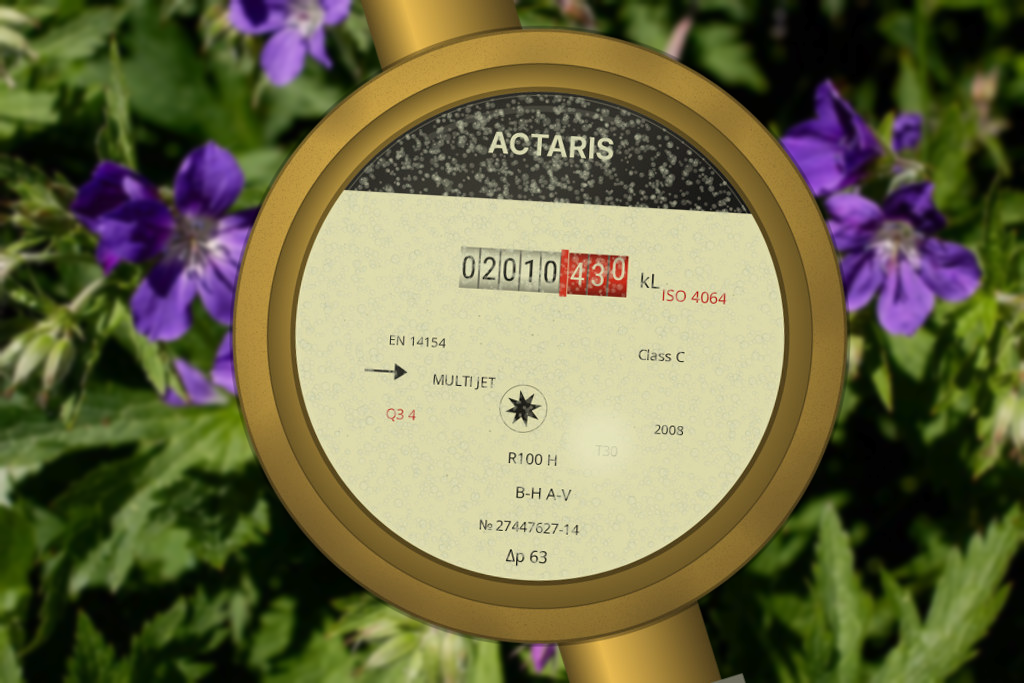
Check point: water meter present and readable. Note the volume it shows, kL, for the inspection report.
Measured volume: 2010.430 kL
